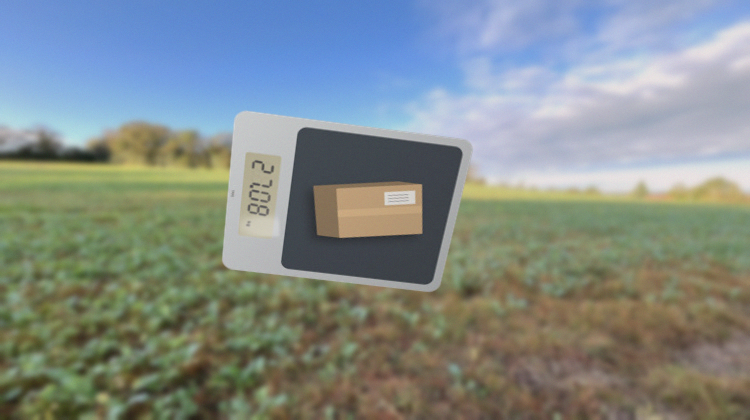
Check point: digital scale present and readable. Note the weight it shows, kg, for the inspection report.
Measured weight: 27.08 kg
